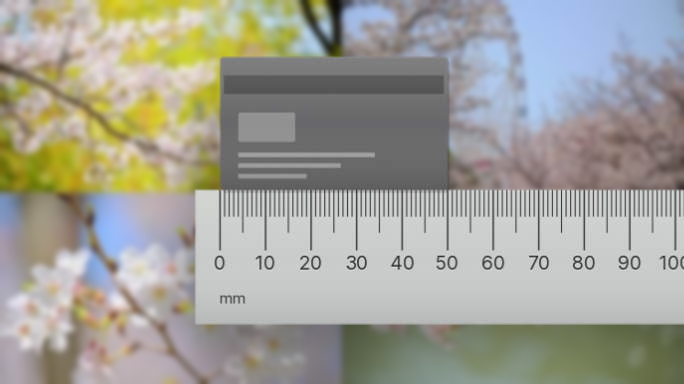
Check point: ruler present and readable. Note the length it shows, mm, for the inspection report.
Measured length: 50 mm
